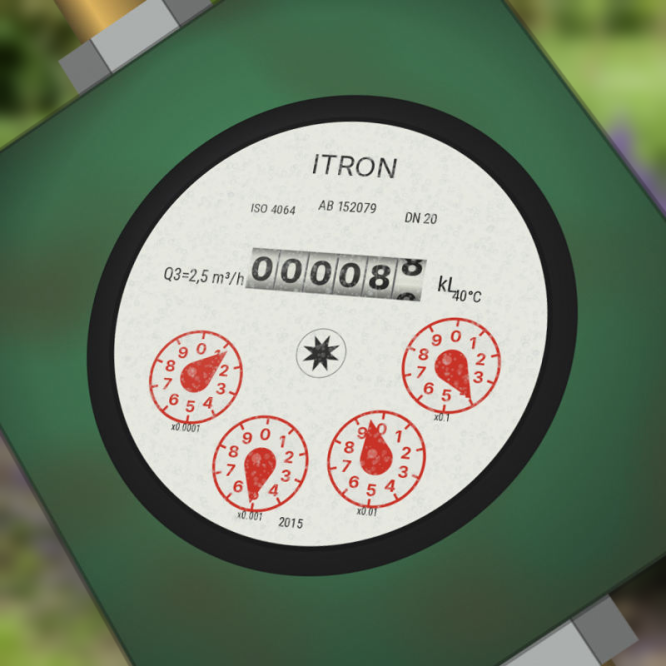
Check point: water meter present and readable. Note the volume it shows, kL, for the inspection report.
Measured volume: 88.3951 kL
